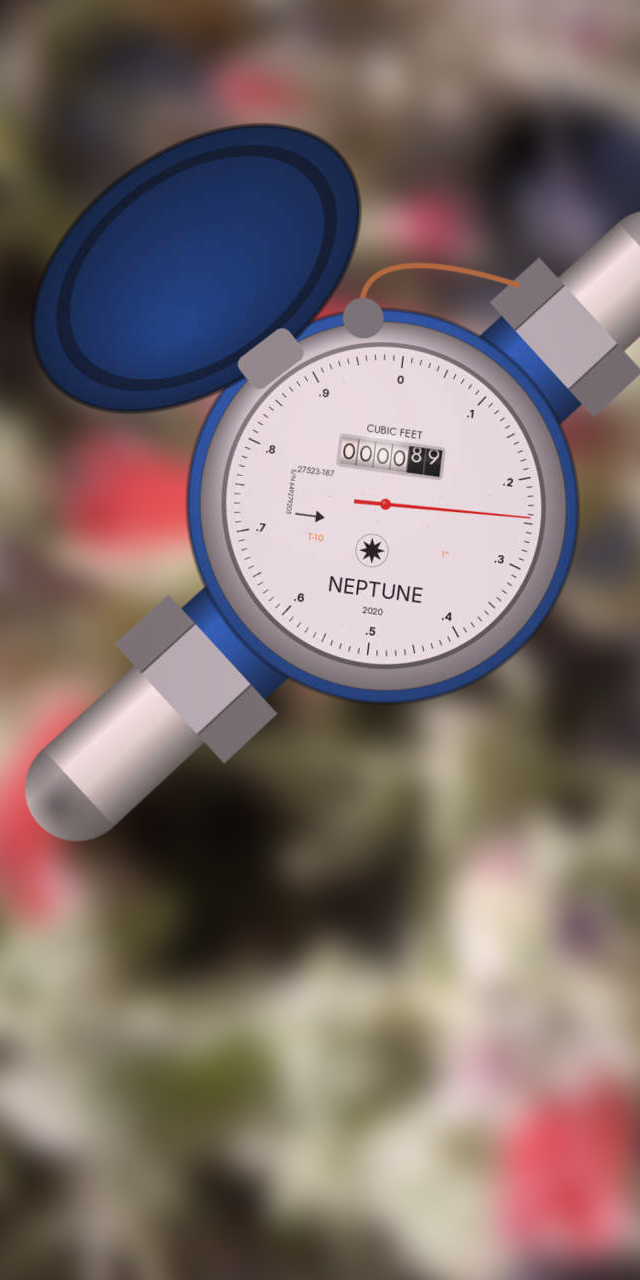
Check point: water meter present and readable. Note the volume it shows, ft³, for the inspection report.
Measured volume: 89.24 ft³
